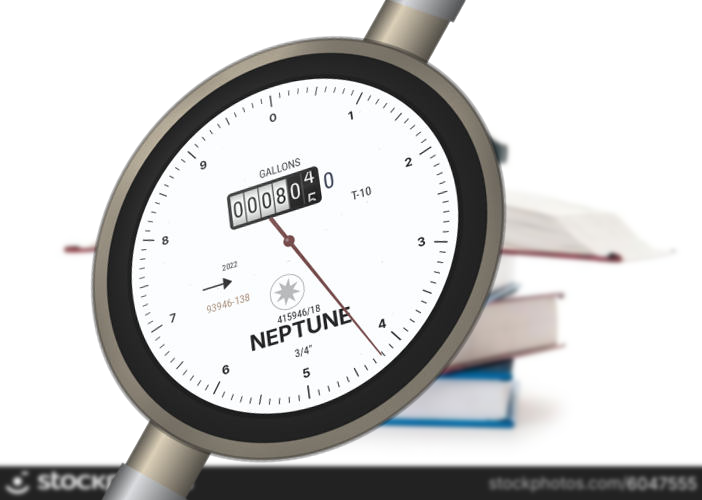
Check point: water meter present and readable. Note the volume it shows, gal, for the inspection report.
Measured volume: 8044.2 gal
